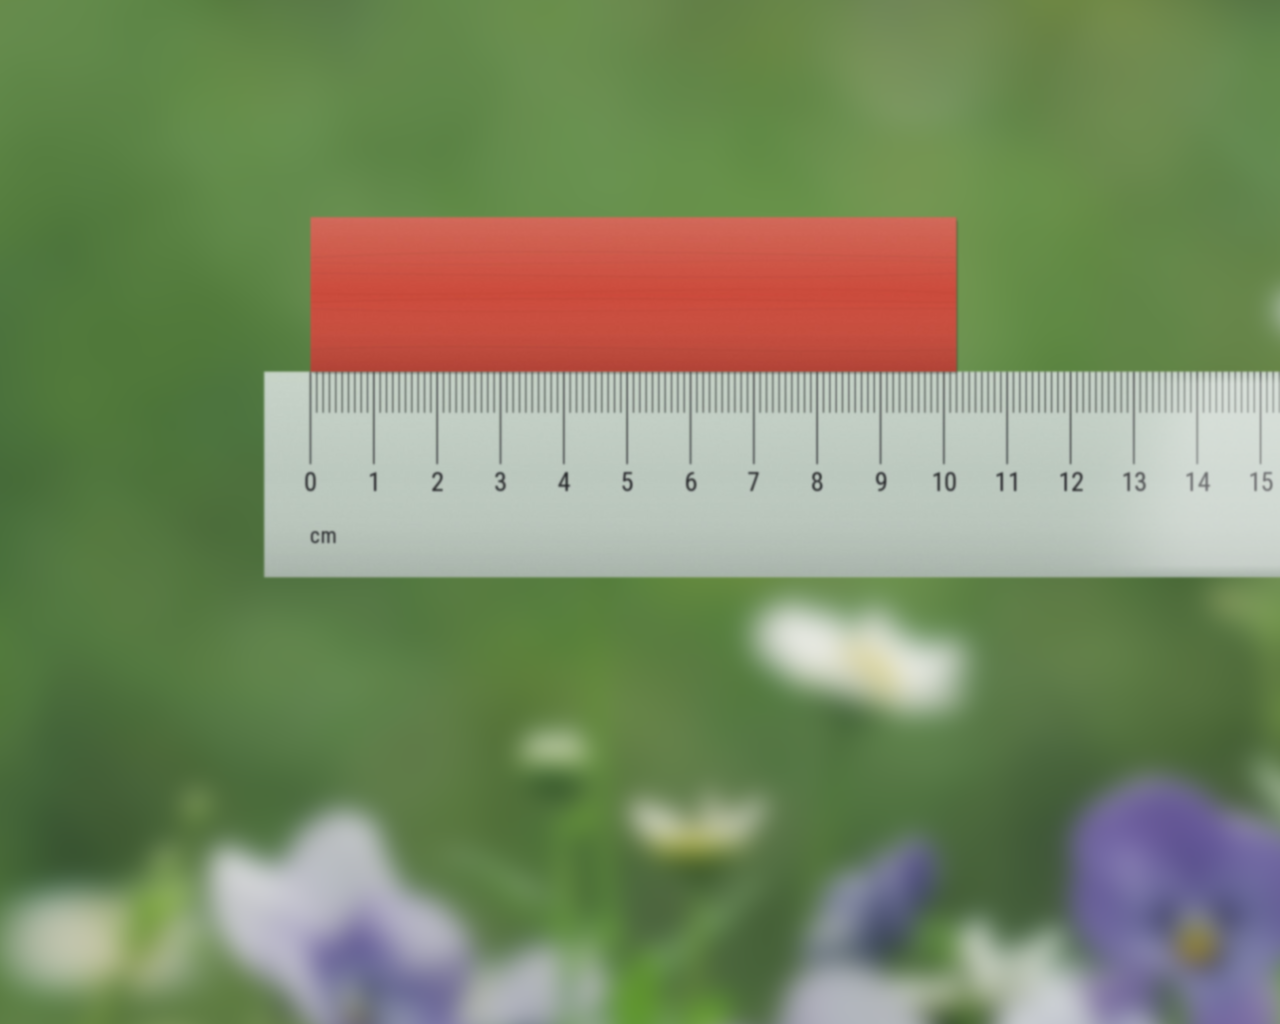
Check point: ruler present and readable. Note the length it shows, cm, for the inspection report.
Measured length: 10.2 cm
